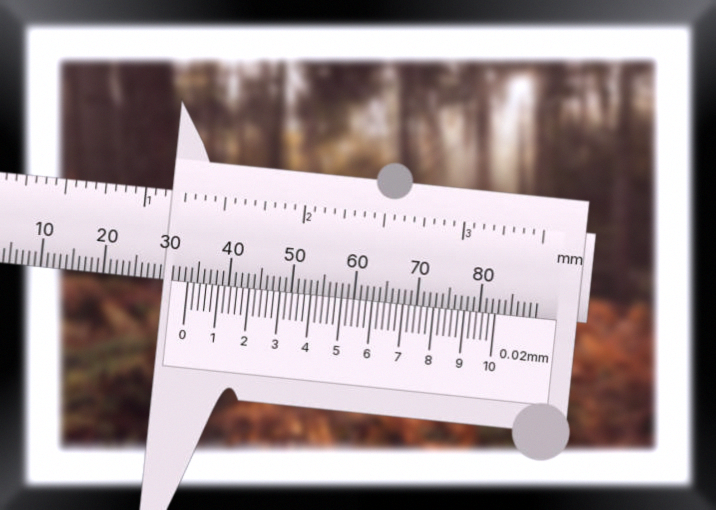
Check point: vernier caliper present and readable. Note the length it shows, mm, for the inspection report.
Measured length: 33.5 mm
